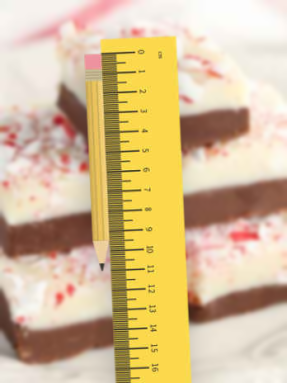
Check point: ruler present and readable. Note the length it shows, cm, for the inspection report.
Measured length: 11 cm
